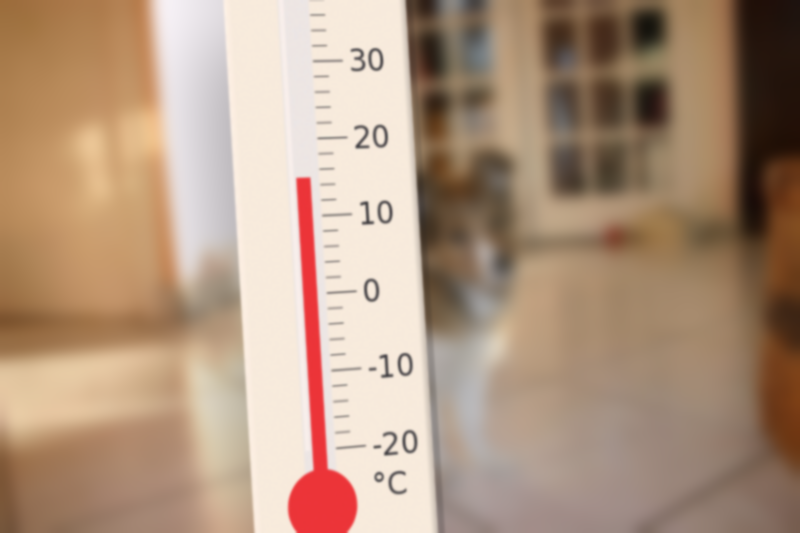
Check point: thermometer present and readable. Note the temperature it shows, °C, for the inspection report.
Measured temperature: 15 °C
